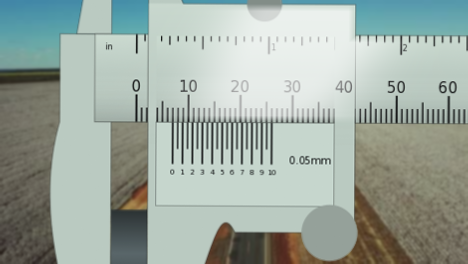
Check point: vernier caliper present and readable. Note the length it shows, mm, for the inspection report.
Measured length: 7.0 mm
